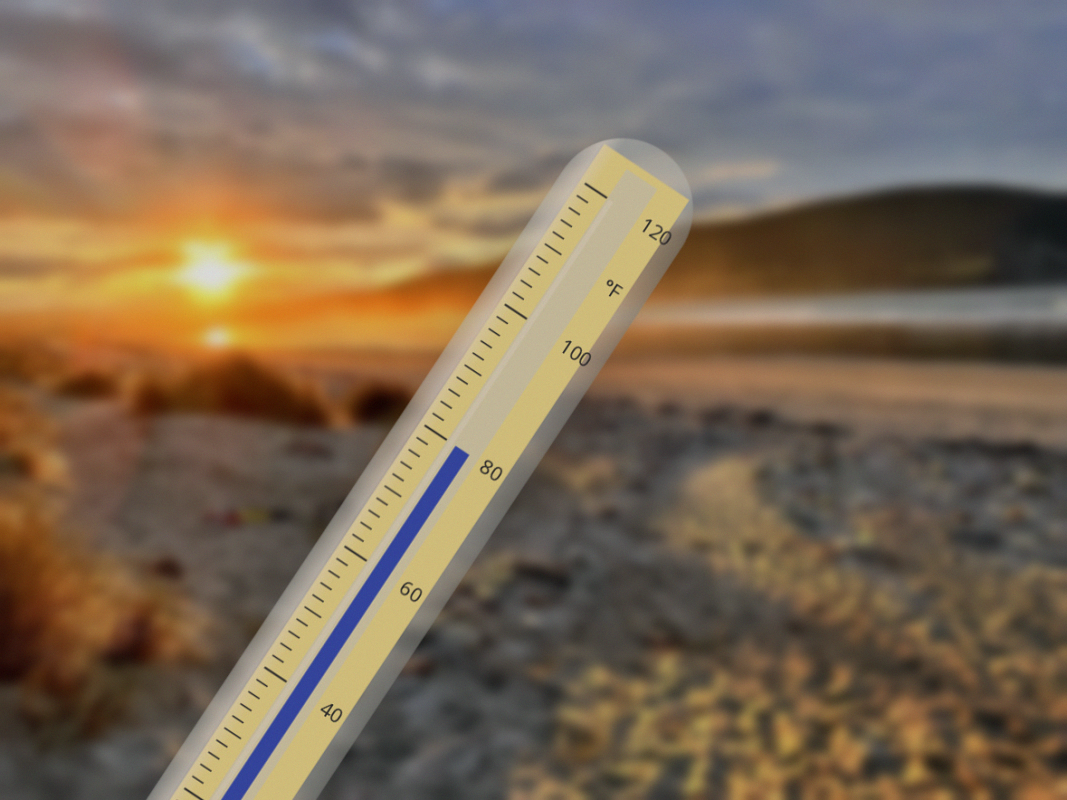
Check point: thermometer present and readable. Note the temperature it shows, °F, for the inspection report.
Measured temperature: 80 °F
